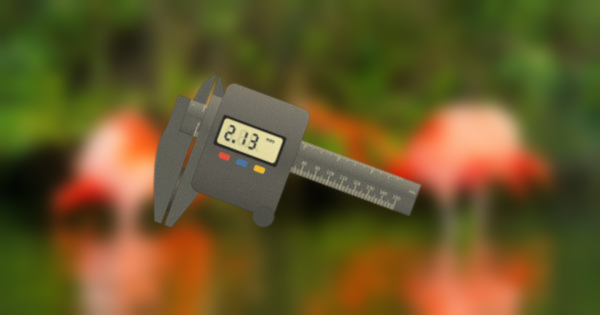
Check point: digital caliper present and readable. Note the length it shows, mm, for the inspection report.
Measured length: 2.13 mm
